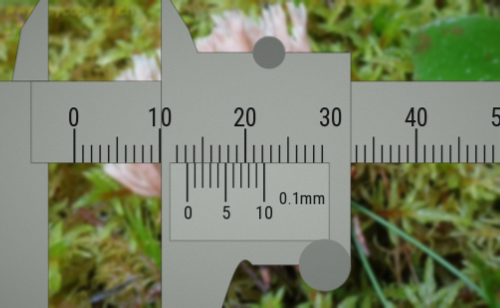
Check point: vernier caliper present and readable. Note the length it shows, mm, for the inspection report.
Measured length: 13.2 mm
